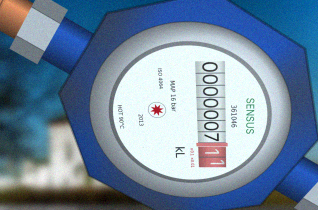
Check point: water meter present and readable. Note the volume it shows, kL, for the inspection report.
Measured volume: 7.11 kL
